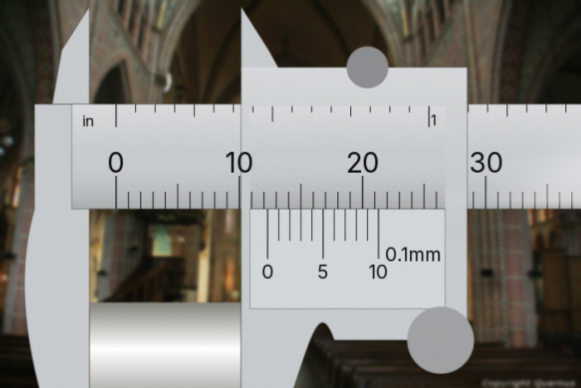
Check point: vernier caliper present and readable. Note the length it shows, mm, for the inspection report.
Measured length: 12.3 mm
